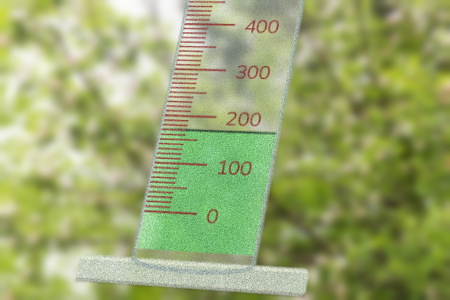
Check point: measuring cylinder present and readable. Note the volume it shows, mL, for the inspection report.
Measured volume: 170 mL
